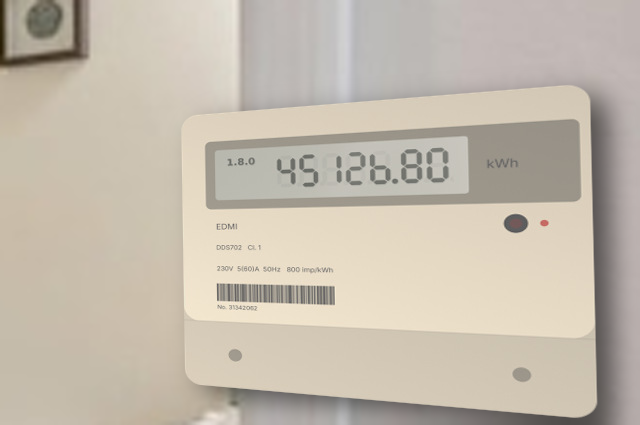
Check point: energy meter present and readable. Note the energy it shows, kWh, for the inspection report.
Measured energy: 45126.80 kWh
